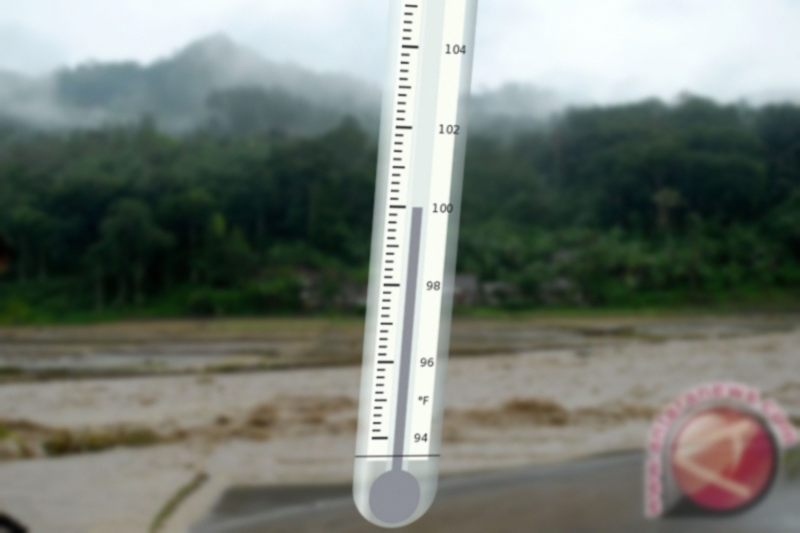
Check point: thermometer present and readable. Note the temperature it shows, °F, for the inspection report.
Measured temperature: 100 °F
